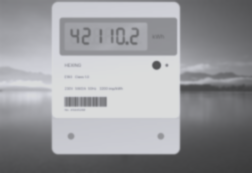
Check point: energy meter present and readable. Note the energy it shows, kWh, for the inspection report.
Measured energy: 42110.2 kWh
